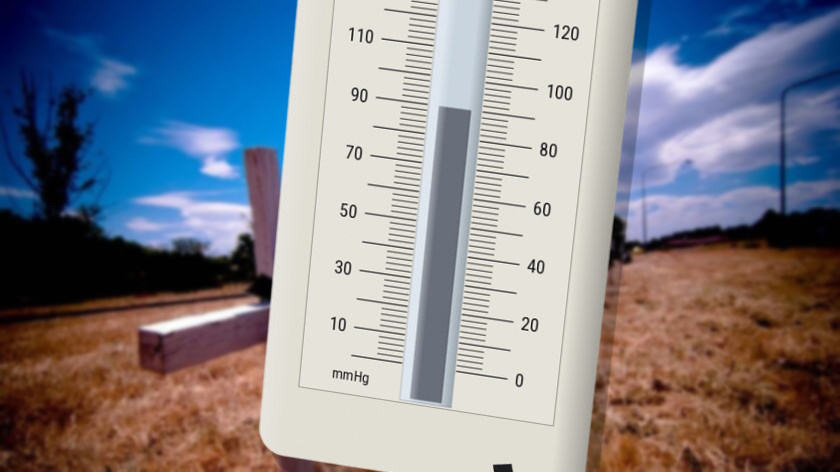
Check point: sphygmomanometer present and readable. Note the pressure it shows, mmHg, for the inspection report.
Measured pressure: 90 mmHg
